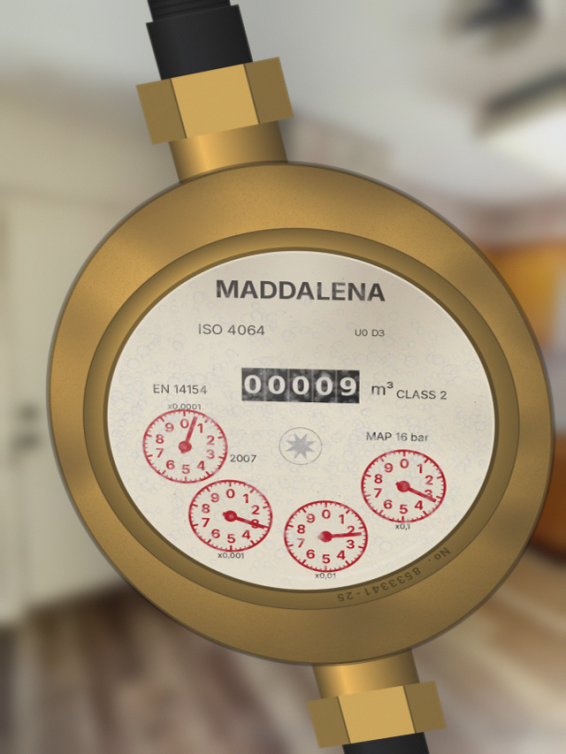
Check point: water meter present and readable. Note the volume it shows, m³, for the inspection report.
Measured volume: 9.3230 m³
